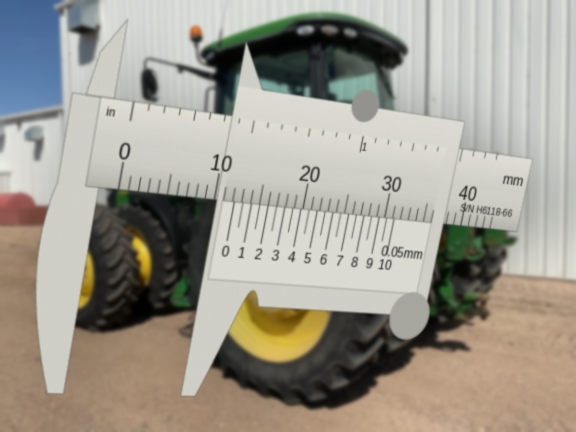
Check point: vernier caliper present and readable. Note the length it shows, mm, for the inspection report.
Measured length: 12.2 mm
